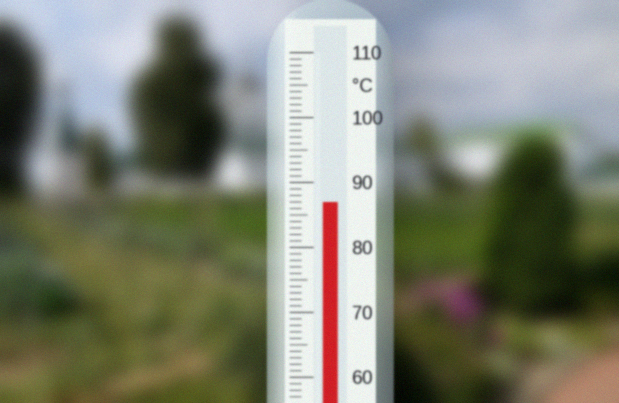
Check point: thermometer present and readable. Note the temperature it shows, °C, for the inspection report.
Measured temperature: 87 °C
